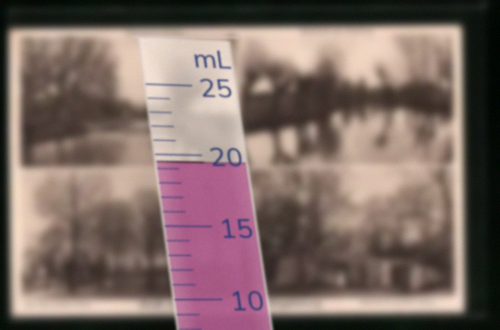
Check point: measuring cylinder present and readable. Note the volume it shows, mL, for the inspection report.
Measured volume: 19.5 mL
